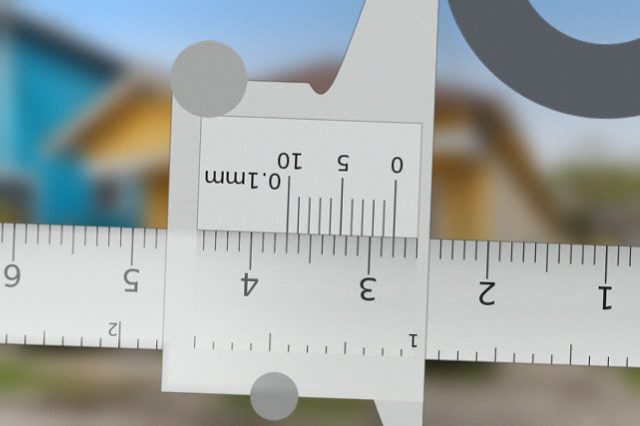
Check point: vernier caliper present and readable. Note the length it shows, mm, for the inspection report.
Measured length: 28.0 mm
